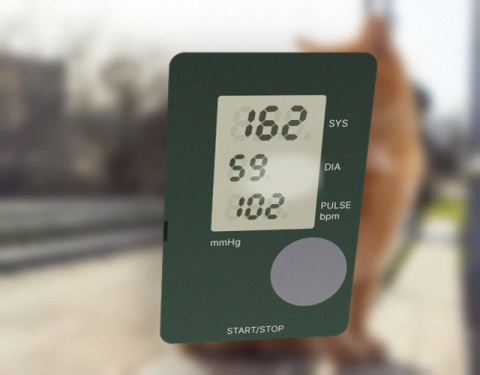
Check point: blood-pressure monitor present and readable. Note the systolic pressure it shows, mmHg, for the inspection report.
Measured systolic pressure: 162 mmHg
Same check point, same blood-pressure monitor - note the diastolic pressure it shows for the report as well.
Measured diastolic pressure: 59 mmHg
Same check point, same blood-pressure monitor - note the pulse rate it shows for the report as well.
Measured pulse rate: 102 bpm
